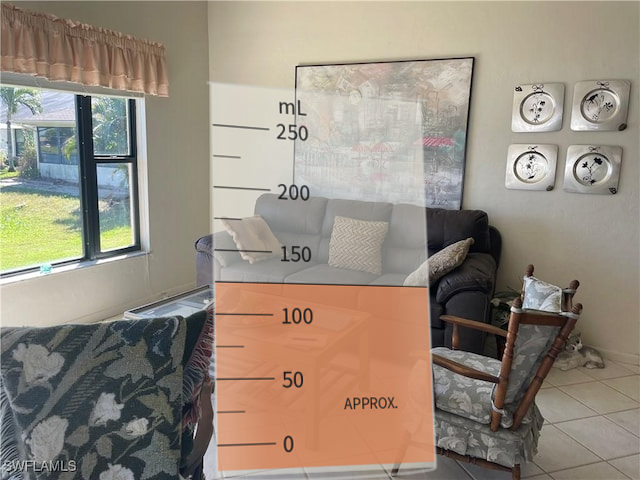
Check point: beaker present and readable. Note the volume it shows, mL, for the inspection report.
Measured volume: 125 mL
